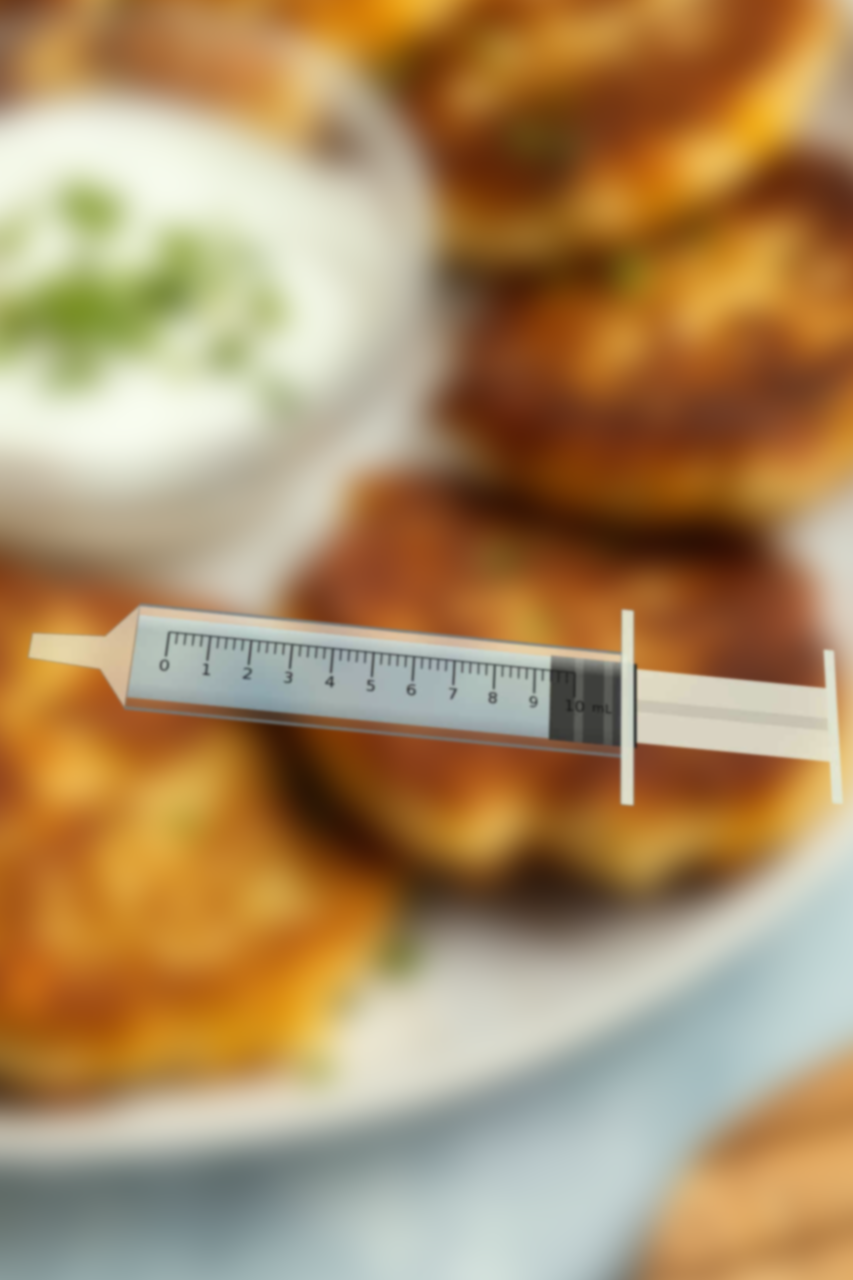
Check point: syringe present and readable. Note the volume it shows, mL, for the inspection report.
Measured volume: 9.4 mL
